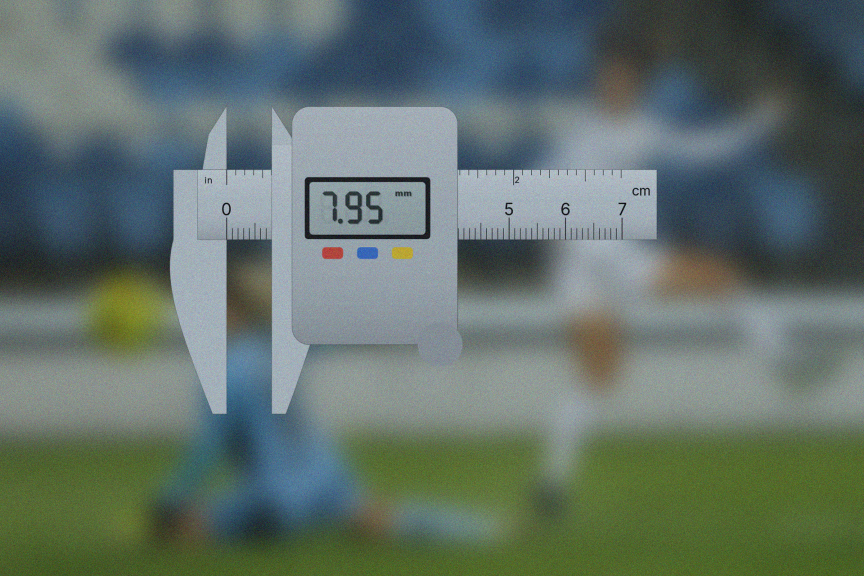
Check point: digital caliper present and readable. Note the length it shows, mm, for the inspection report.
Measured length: 7.95 mm
